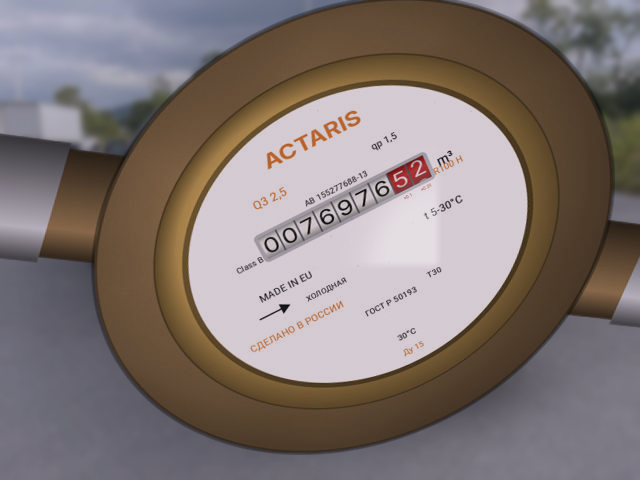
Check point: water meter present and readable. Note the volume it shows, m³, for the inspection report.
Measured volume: 76976.52 m³
